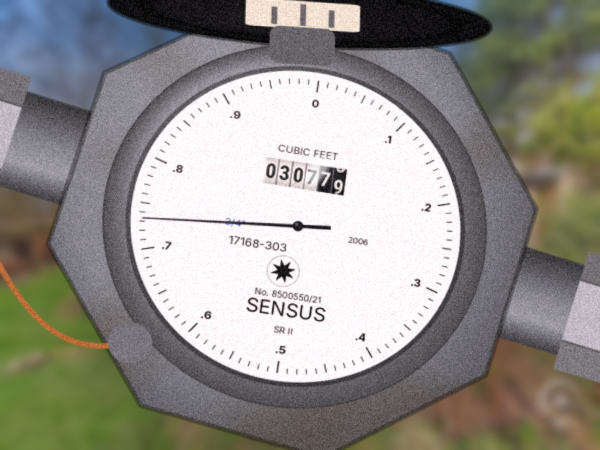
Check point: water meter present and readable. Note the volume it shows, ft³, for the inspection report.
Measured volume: 30778.73 ft³
